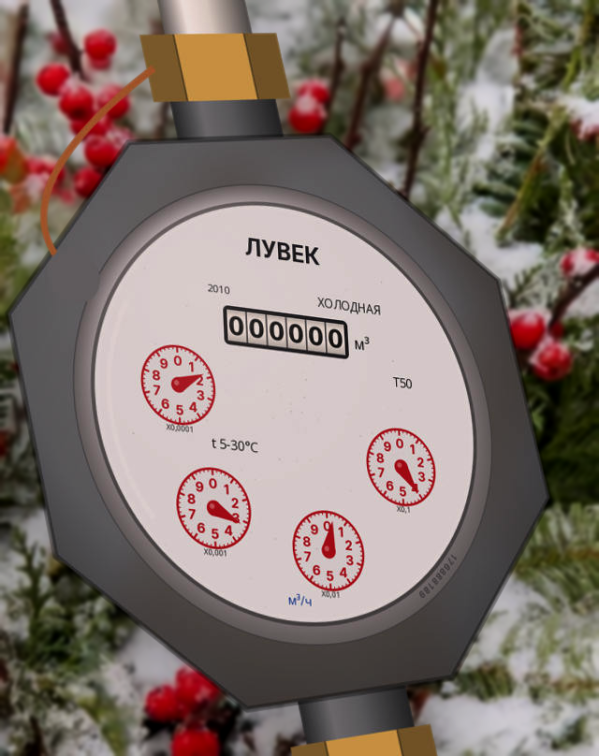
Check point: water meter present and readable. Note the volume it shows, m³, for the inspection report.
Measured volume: 0.4031 m³
